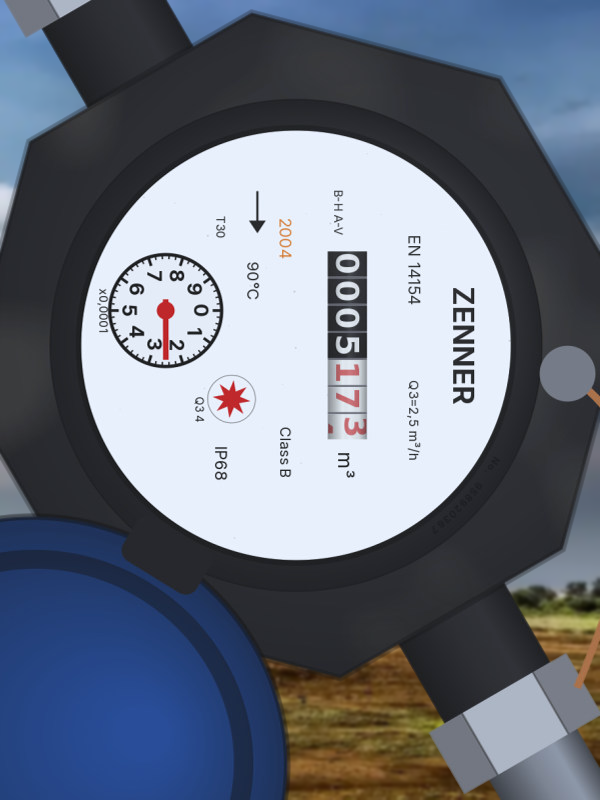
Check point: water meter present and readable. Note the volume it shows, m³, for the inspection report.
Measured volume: 5.1732 m³
